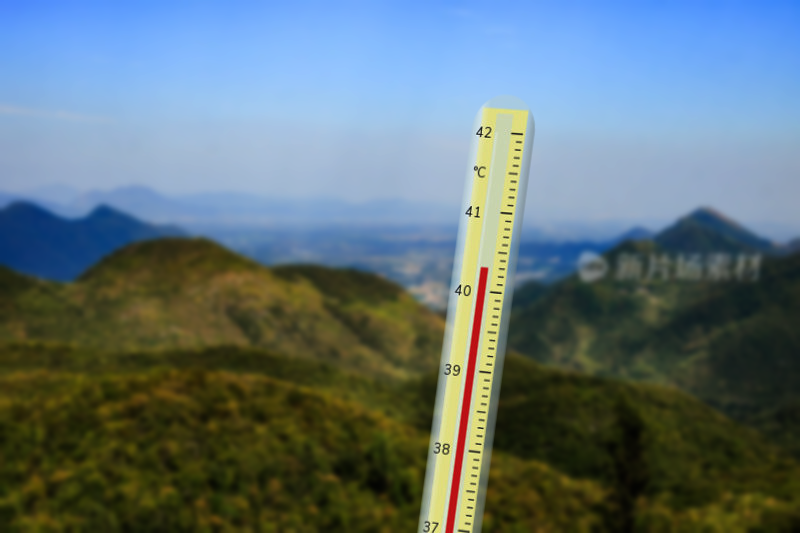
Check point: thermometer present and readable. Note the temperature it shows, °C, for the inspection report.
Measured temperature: 40.3 °C
